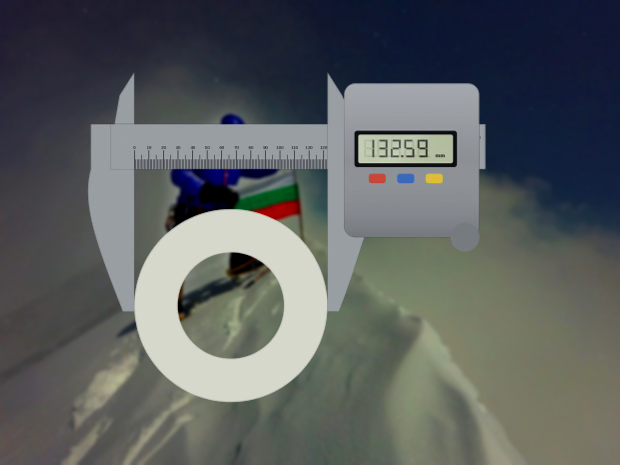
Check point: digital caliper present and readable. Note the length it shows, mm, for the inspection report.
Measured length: 132.59 mm
